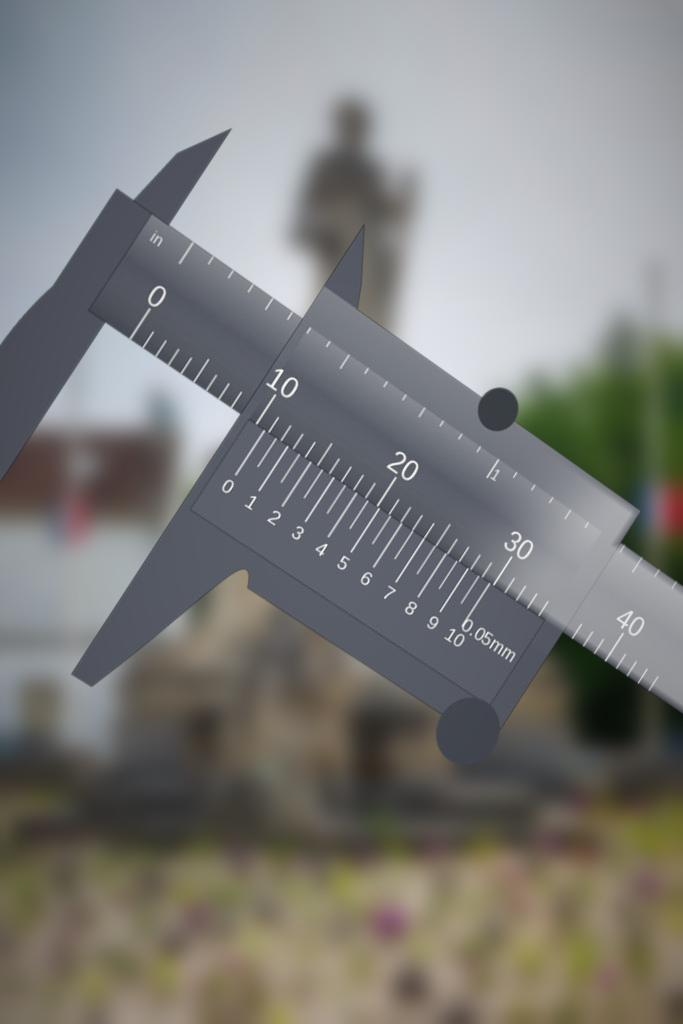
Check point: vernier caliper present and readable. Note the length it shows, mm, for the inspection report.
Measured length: 10.7 mm
